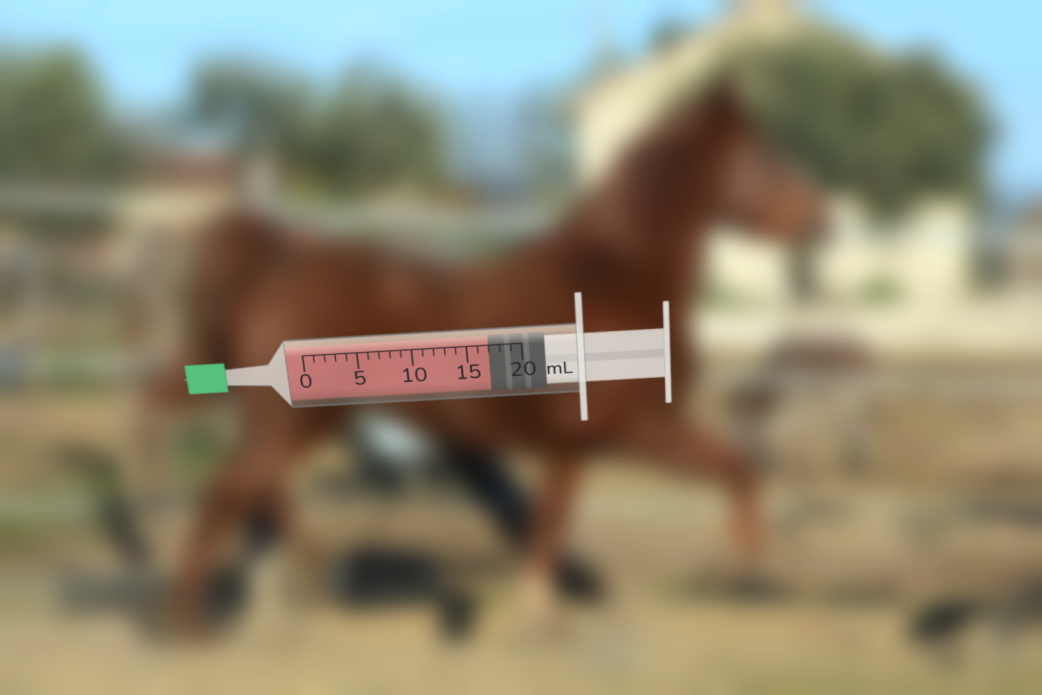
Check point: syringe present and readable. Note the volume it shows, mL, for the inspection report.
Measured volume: 17 mL
